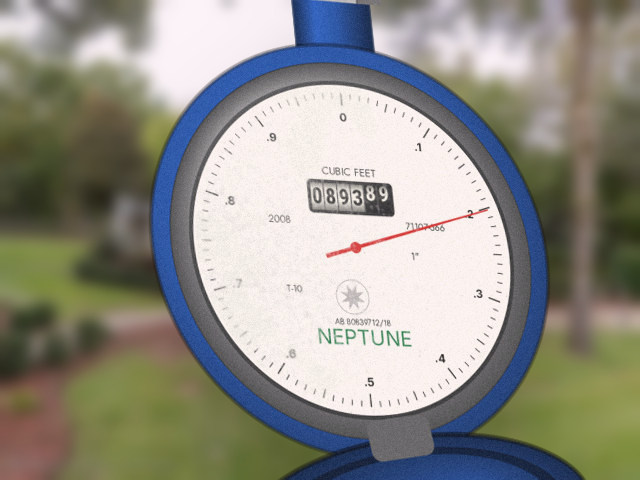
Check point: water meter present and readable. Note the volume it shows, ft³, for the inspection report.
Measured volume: 89389.20 ft³
